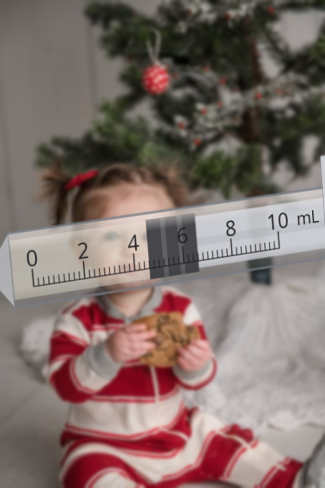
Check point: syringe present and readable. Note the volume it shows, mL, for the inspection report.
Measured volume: 4.6 mL
